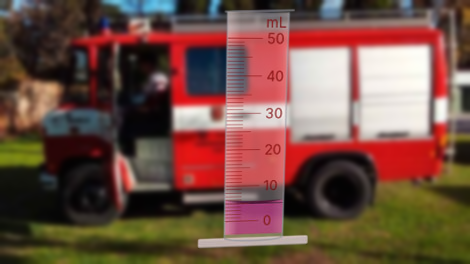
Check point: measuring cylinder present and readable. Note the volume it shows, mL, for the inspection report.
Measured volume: 5 mL
